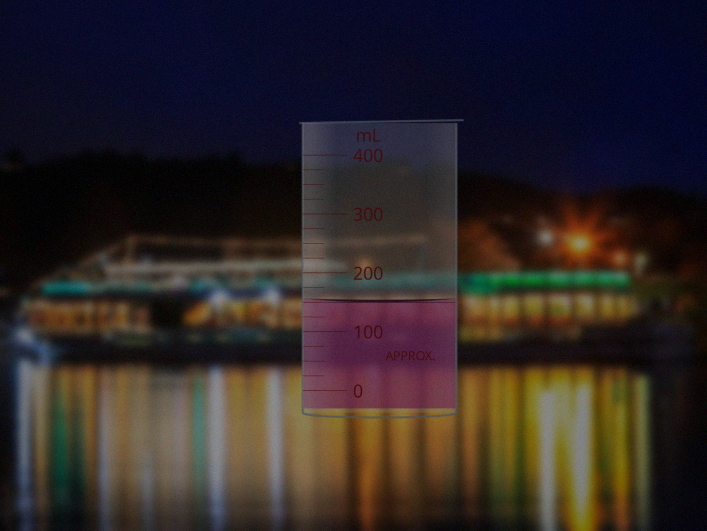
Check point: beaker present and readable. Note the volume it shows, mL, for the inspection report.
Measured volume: 150 mL
